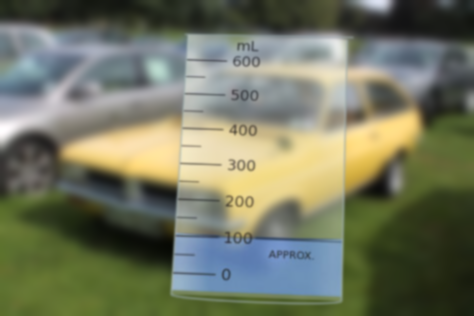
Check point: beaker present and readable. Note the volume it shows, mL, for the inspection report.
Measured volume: 100 mL
